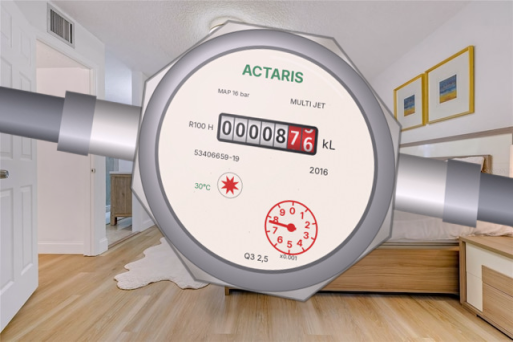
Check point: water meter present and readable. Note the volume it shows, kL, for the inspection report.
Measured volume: 8.757 kL
